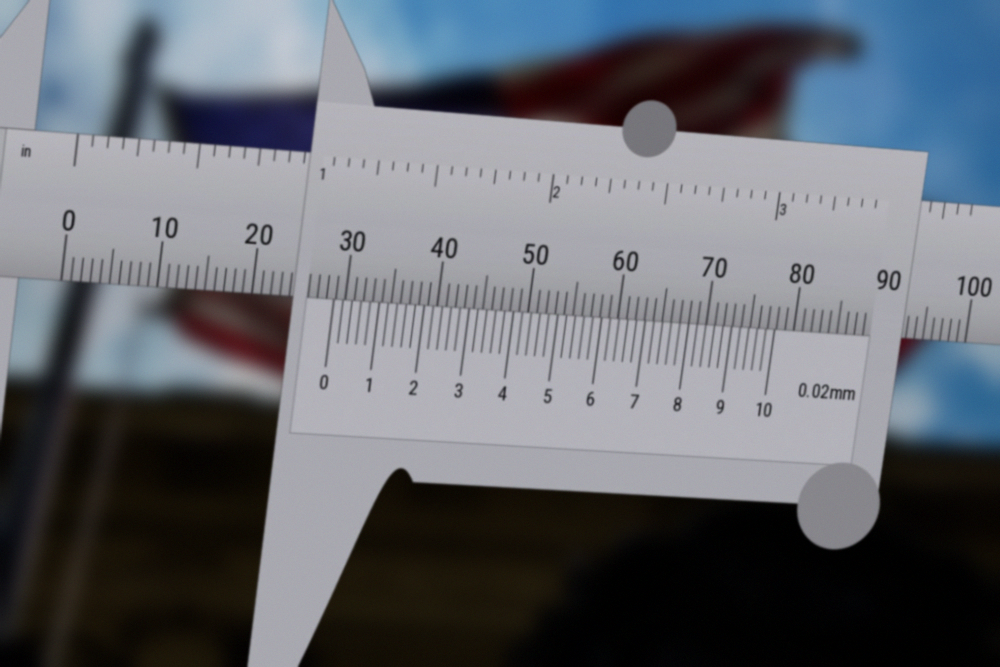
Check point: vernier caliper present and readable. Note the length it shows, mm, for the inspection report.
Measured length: 28.8 mm
